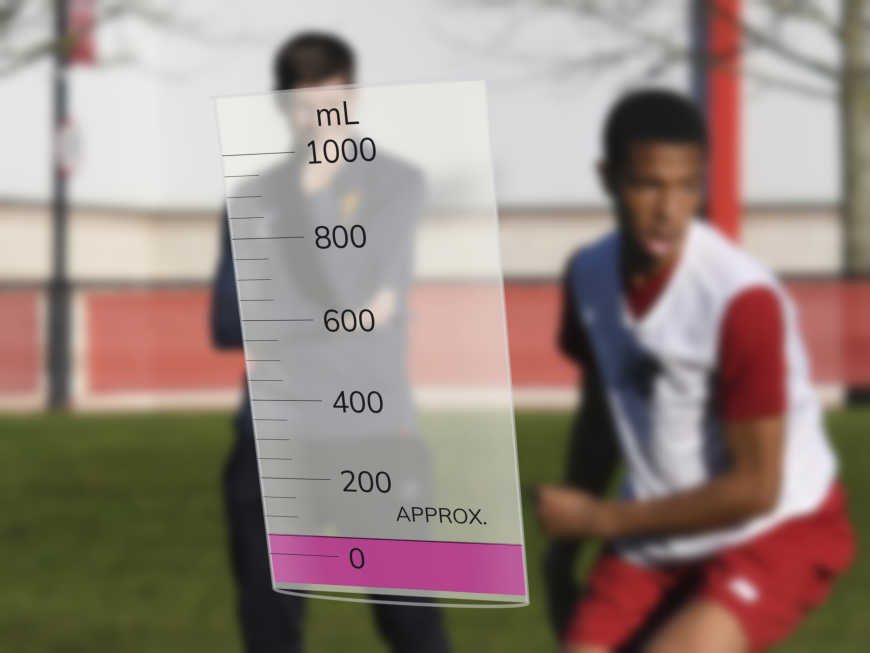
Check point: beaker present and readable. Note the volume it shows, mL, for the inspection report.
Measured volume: 50 mL
